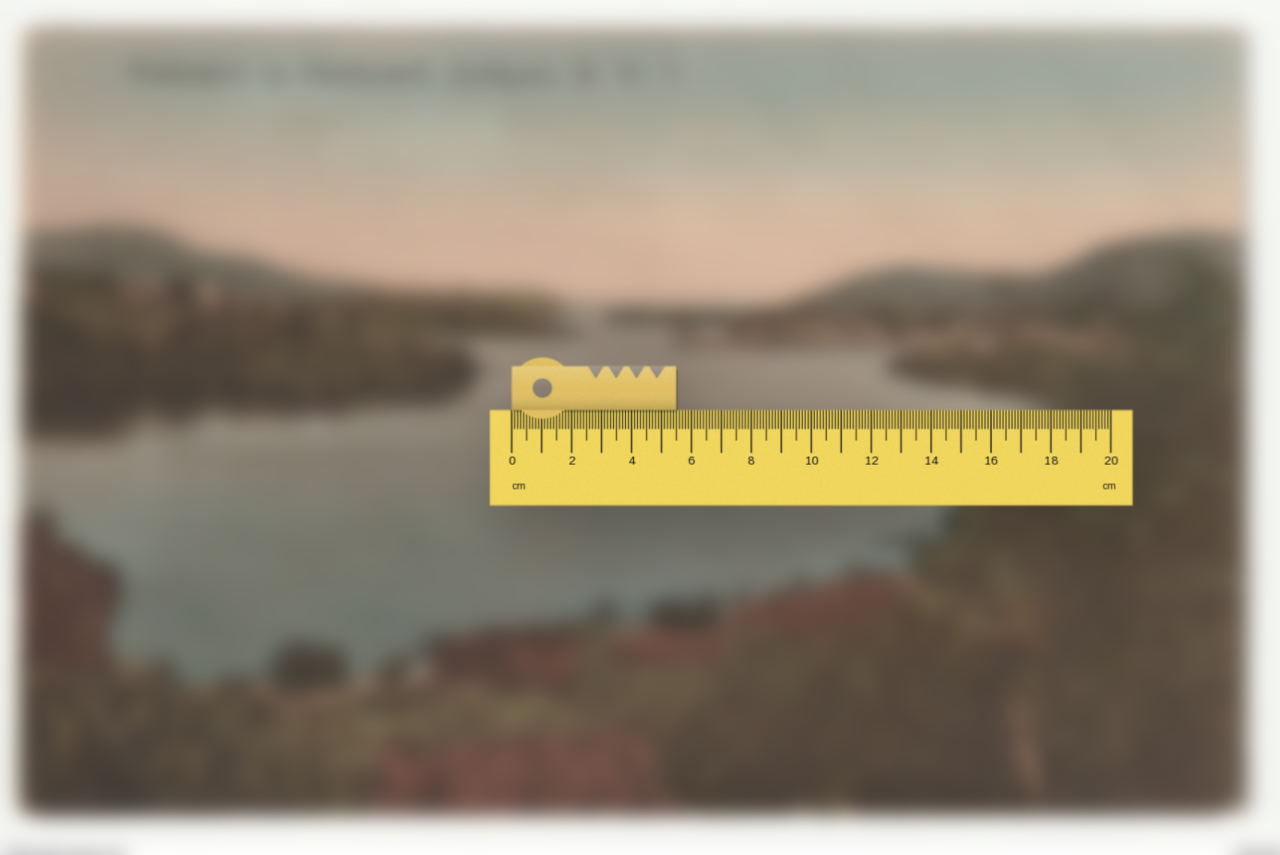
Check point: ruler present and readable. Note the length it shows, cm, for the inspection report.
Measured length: 5.5 cm
